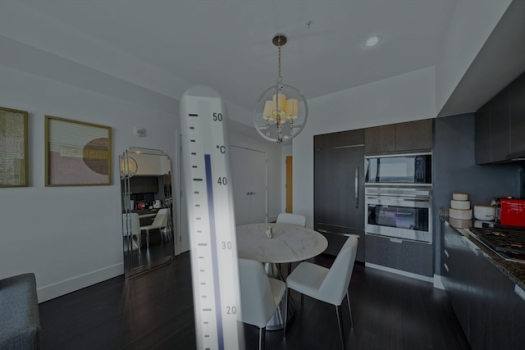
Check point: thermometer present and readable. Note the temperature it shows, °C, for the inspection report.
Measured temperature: 44 °C
